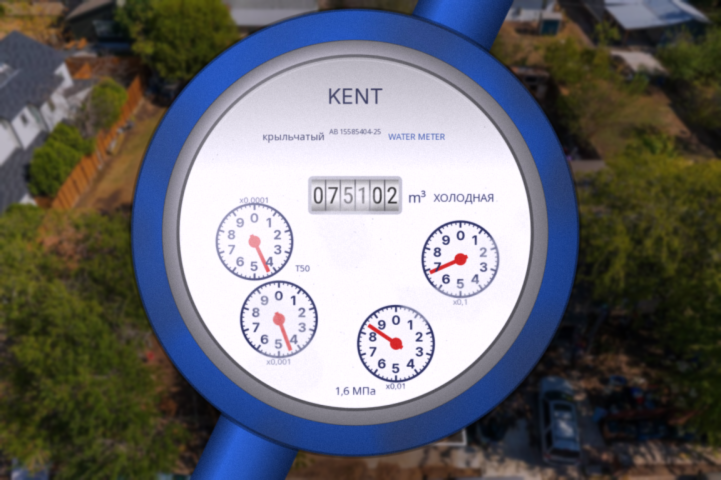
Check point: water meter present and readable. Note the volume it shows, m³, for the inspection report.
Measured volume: 75102.6844 m³
